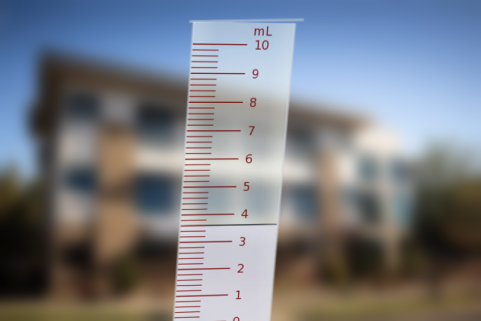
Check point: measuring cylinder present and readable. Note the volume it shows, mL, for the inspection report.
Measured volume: 3.6 mL
